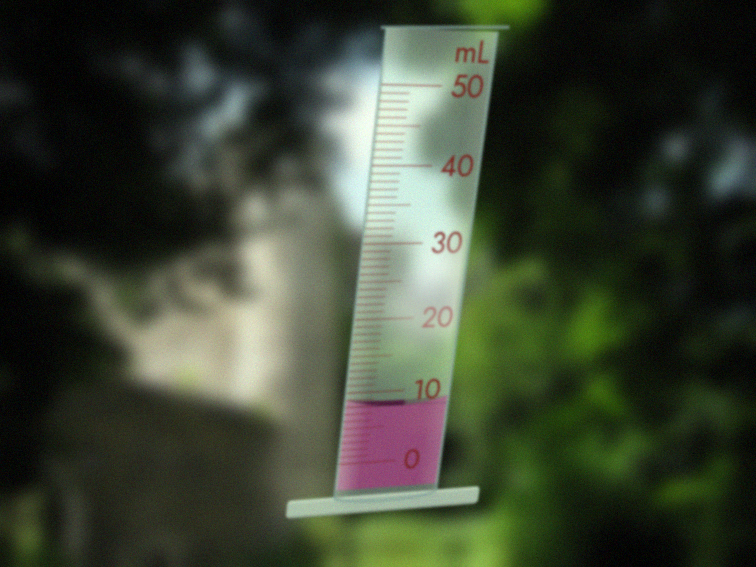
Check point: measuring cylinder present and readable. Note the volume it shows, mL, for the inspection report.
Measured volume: 8 mL
